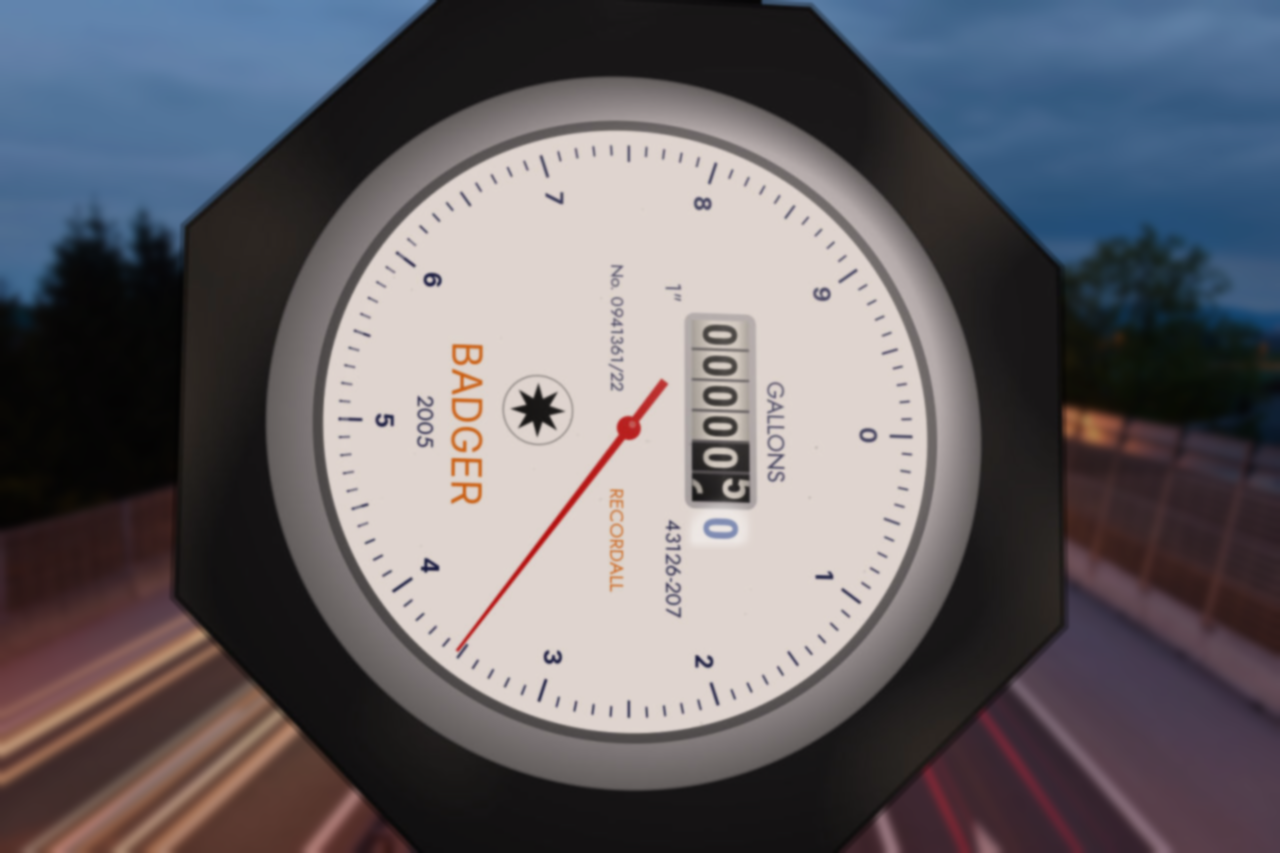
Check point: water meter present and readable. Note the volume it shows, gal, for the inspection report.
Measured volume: 53.5 gal
